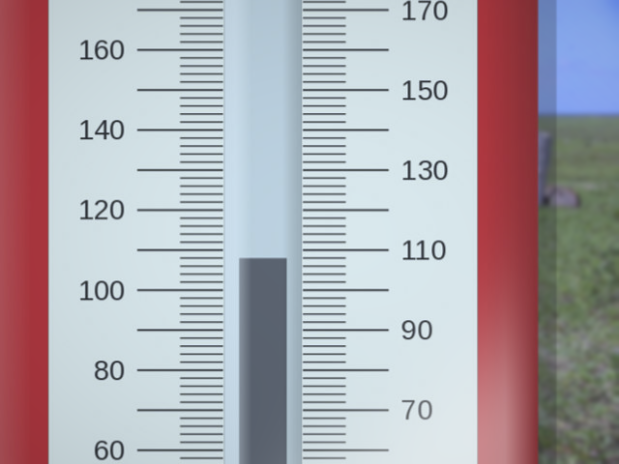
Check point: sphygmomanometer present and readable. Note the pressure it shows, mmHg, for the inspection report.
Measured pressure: 108 mmHg
